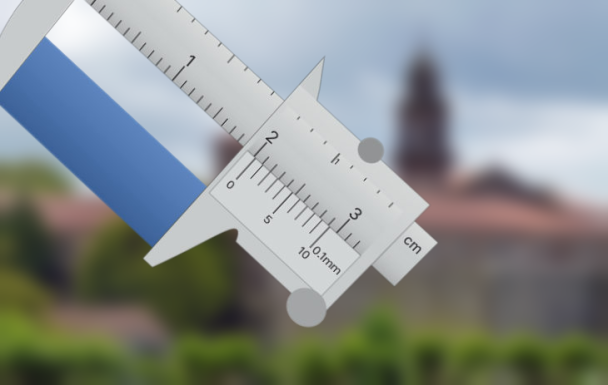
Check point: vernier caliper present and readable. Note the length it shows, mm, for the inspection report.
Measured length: 20.2 mm
